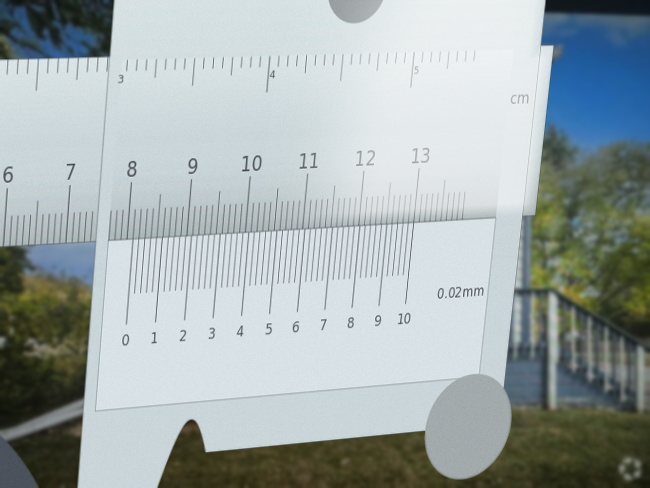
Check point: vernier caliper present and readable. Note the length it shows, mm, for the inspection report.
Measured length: 81.0 mm
